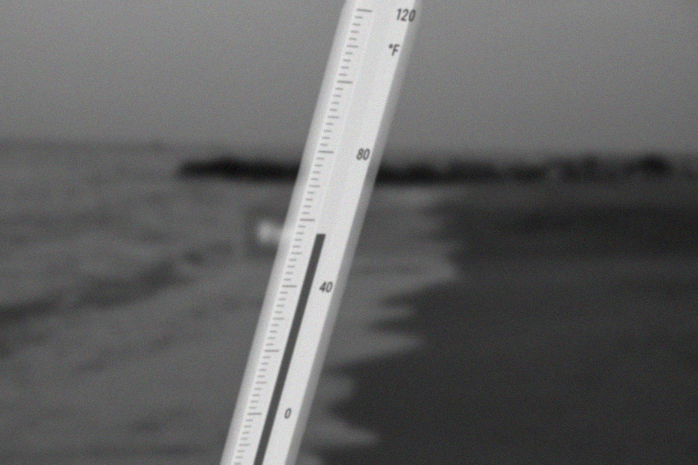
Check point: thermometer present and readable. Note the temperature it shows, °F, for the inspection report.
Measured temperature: 56 °F
